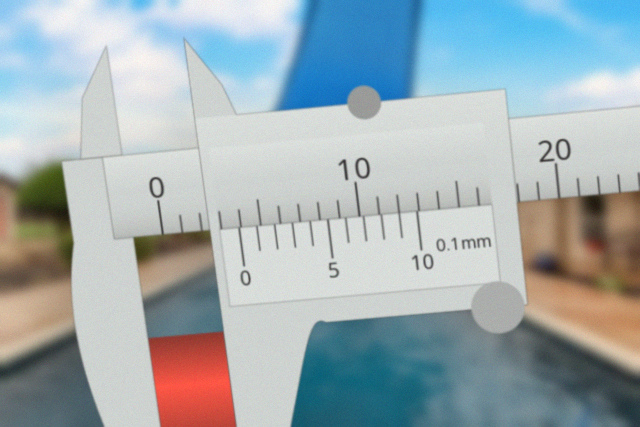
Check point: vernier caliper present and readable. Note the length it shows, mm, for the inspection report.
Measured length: 3.9 mm
